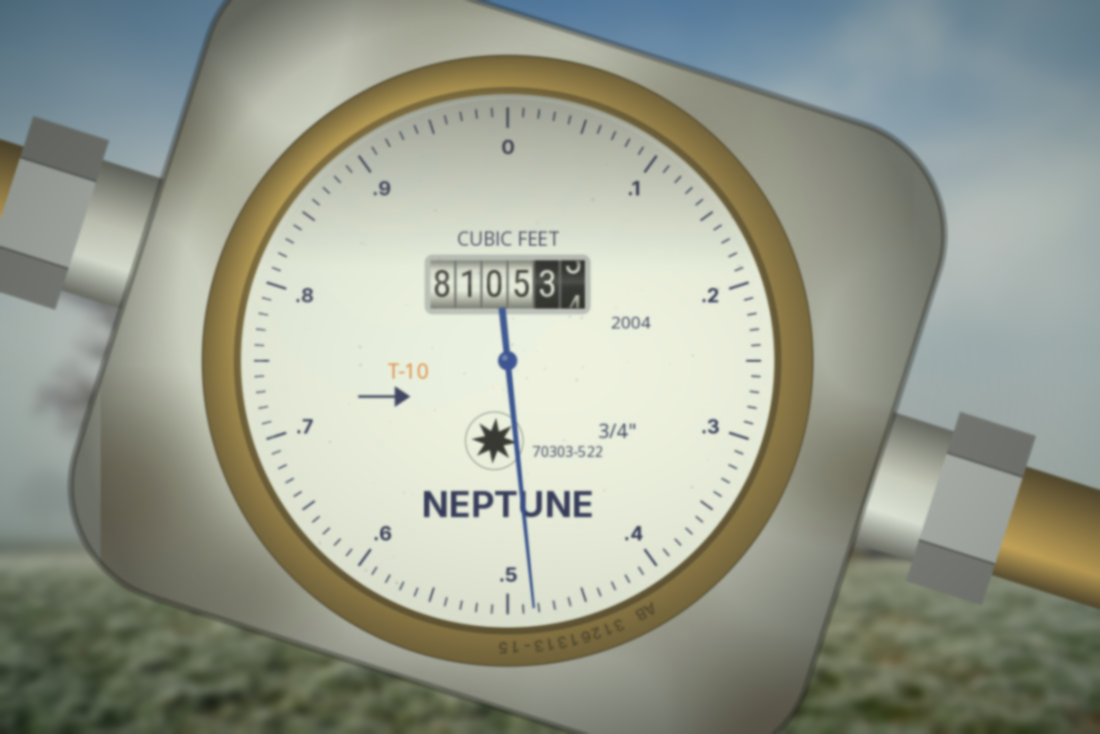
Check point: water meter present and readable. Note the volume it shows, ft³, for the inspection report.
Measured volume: 810533.48 ft³
